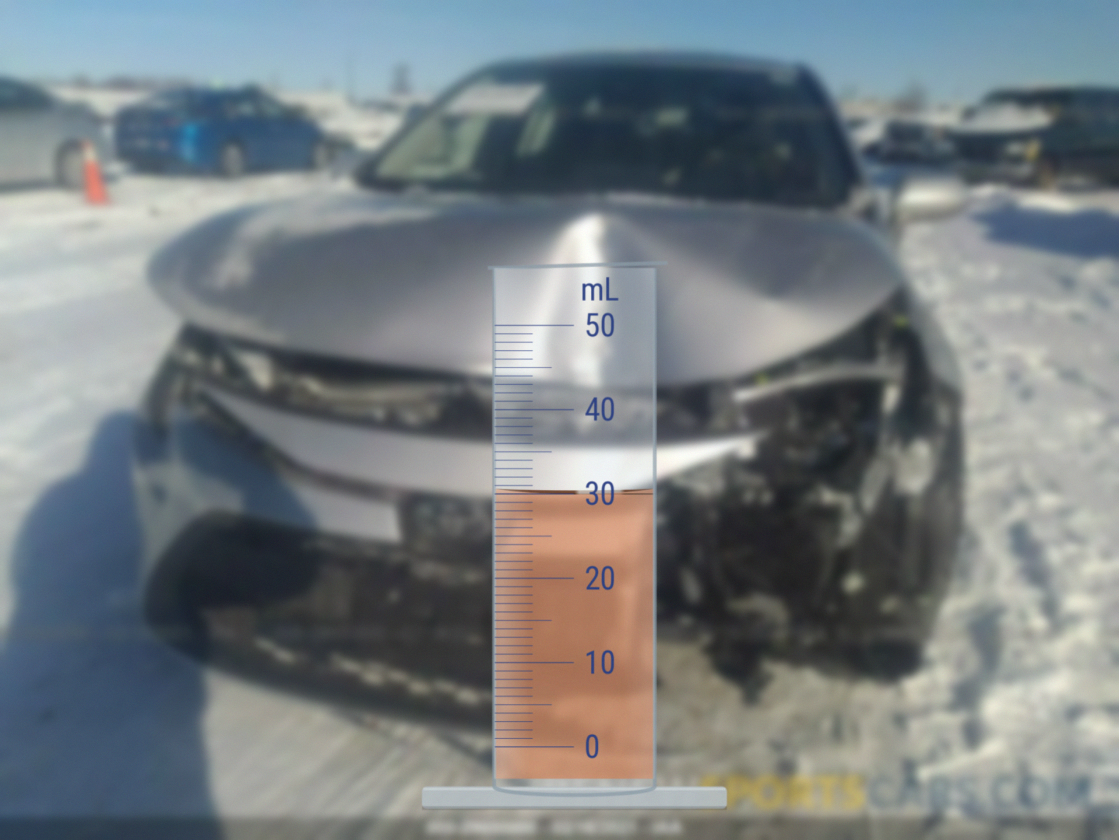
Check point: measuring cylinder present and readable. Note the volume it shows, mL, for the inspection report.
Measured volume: 30 mL
